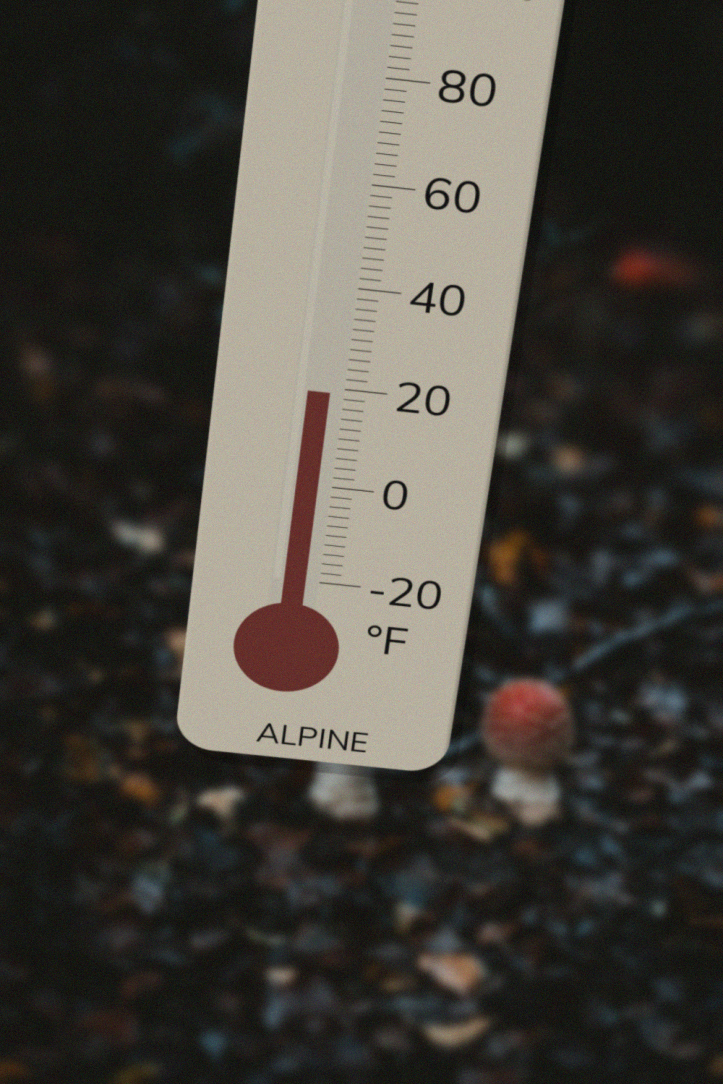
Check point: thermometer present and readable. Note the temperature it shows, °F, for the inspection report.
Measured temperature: 19 °F
